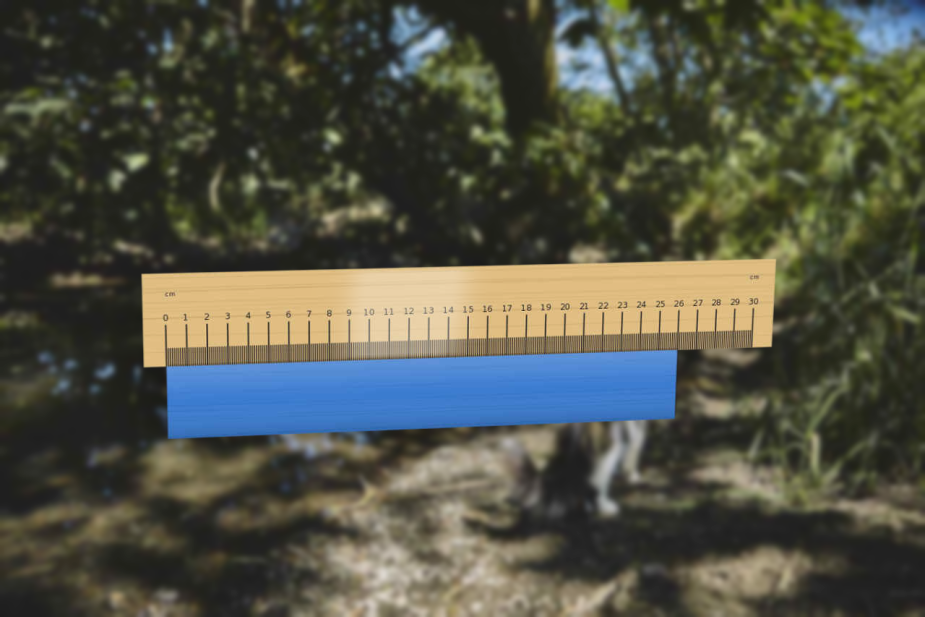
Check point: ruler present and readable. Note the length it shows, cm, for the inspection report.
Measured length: 26 cm
